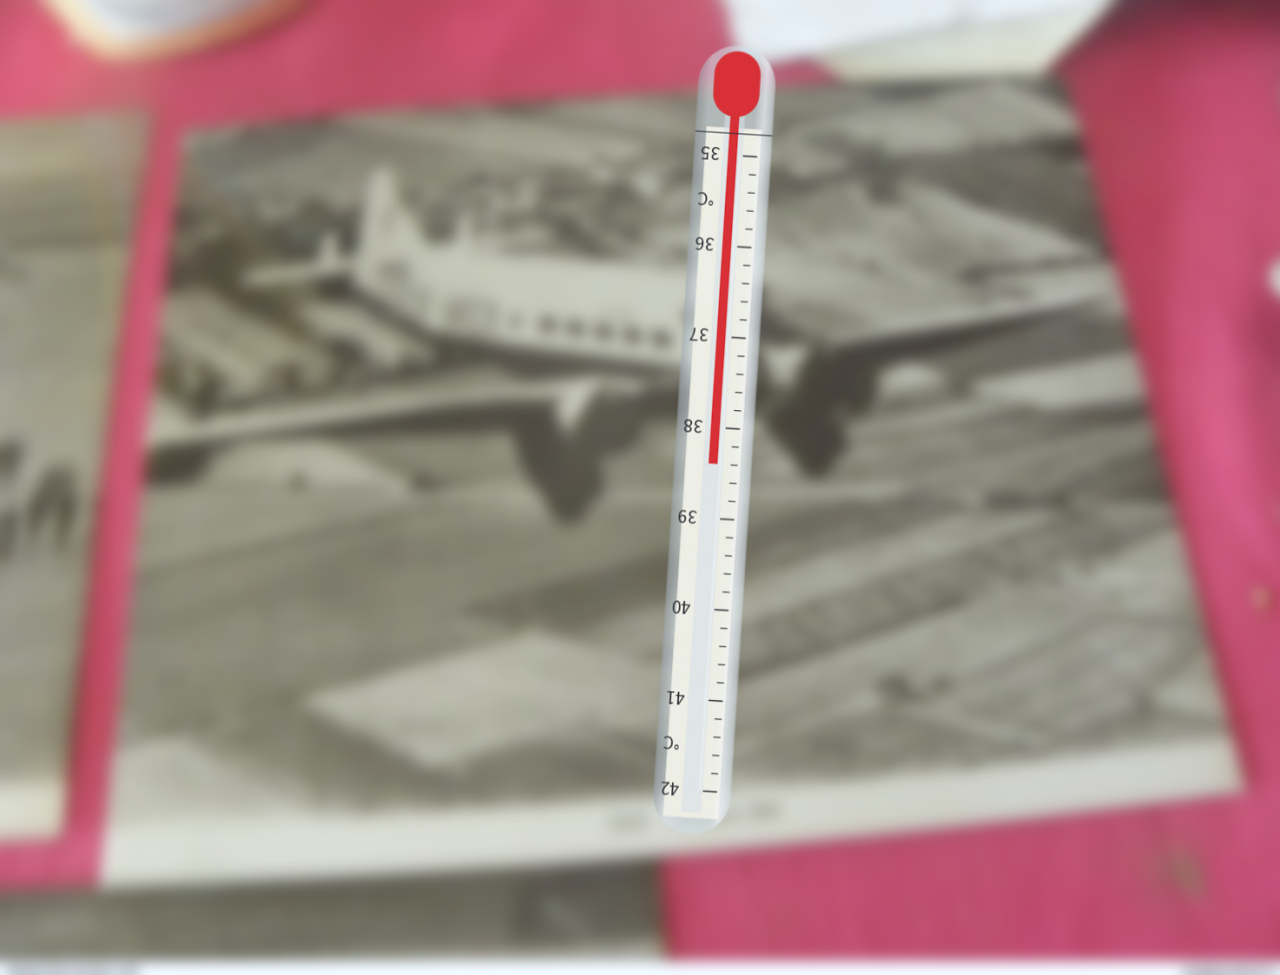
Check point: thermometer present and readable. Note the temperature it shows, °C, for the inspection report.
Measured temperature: 38.4 °C
